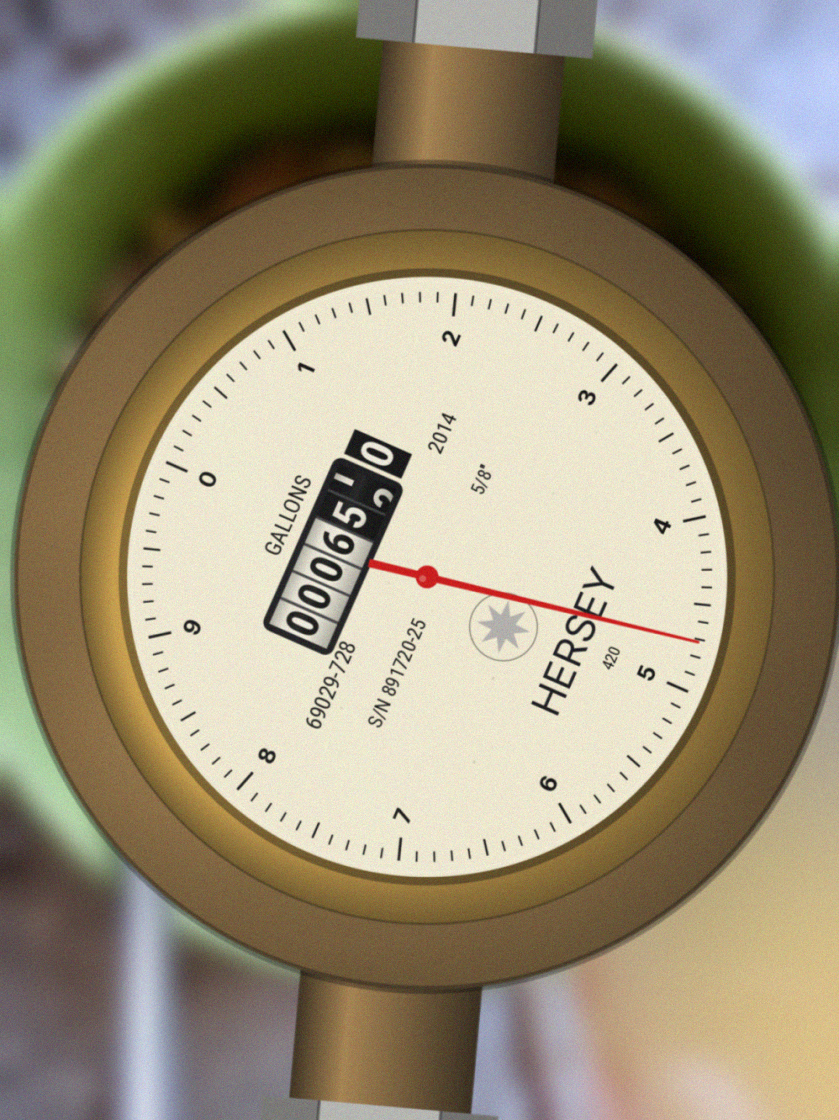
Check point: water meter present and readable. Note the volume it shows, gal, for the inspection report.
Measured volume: 6514.7 gal
